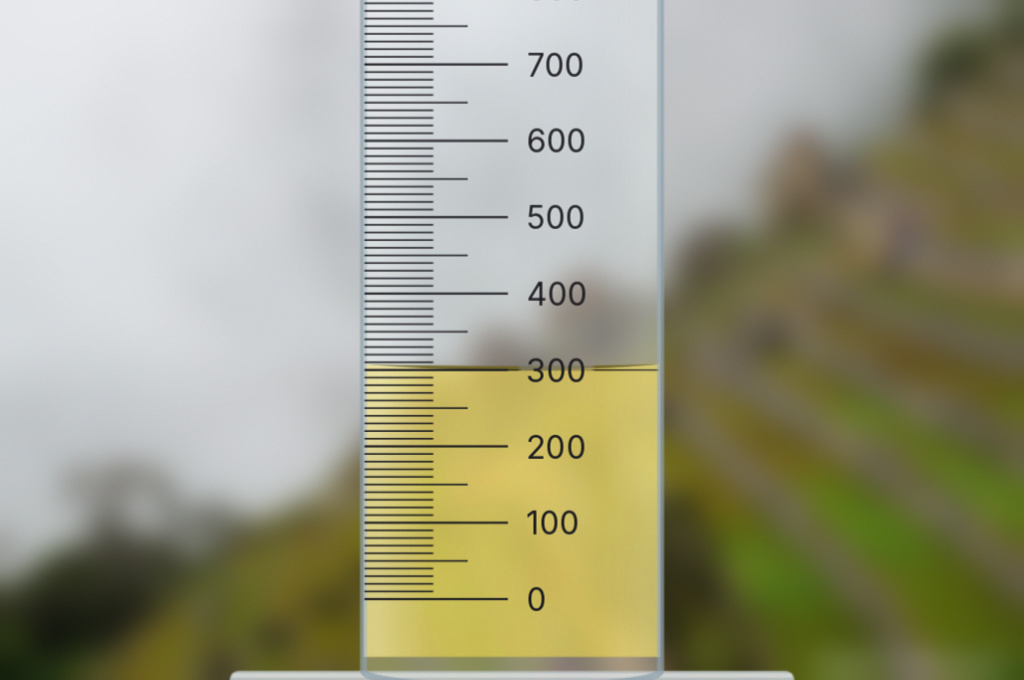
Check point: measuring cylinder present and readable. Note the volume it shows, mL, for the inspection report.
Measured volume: 300 mL
